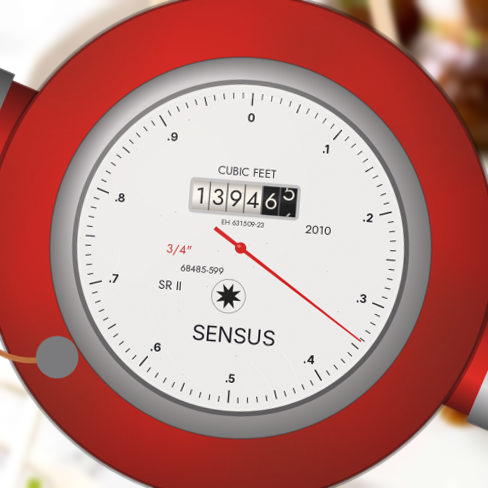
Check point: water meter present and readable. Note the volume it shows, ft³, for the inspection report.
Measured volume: 139465.34 ft³
